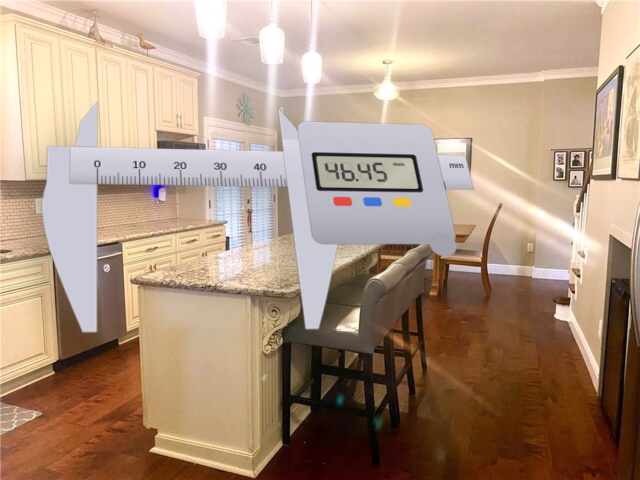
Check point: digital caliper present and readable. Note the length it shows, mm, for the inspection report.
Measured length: 46.45 mm
